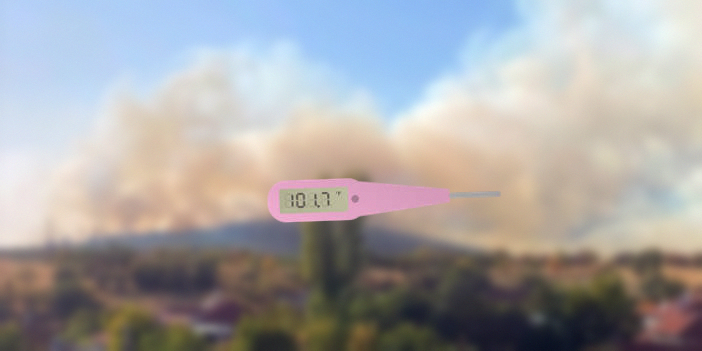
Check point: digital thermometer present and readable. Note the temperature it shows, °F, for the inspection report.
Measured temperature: 101.7 °F
